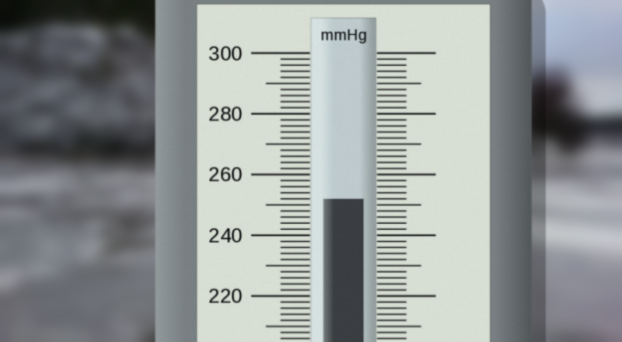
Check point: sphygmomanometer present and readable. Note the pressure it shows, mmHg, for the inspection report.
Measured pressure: 252 mmHg
